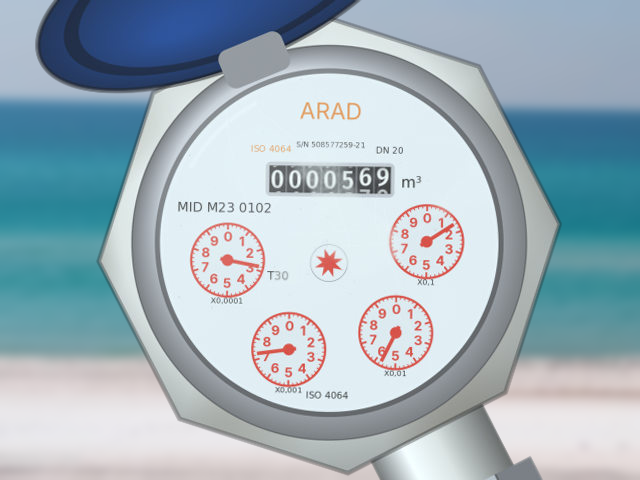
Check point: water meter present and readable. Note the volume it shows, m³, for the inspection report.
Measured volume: 569.1572 m³
